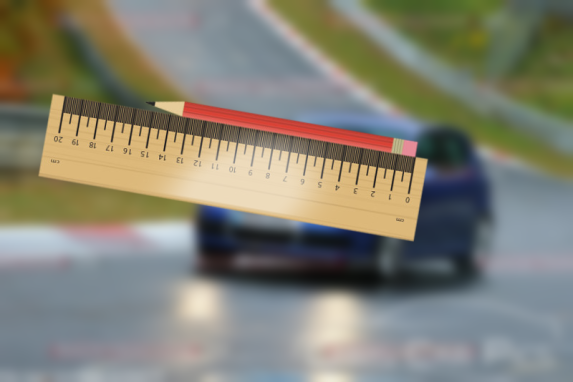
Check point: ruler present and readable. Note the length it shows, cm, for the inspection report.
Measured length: 15.5 cm
